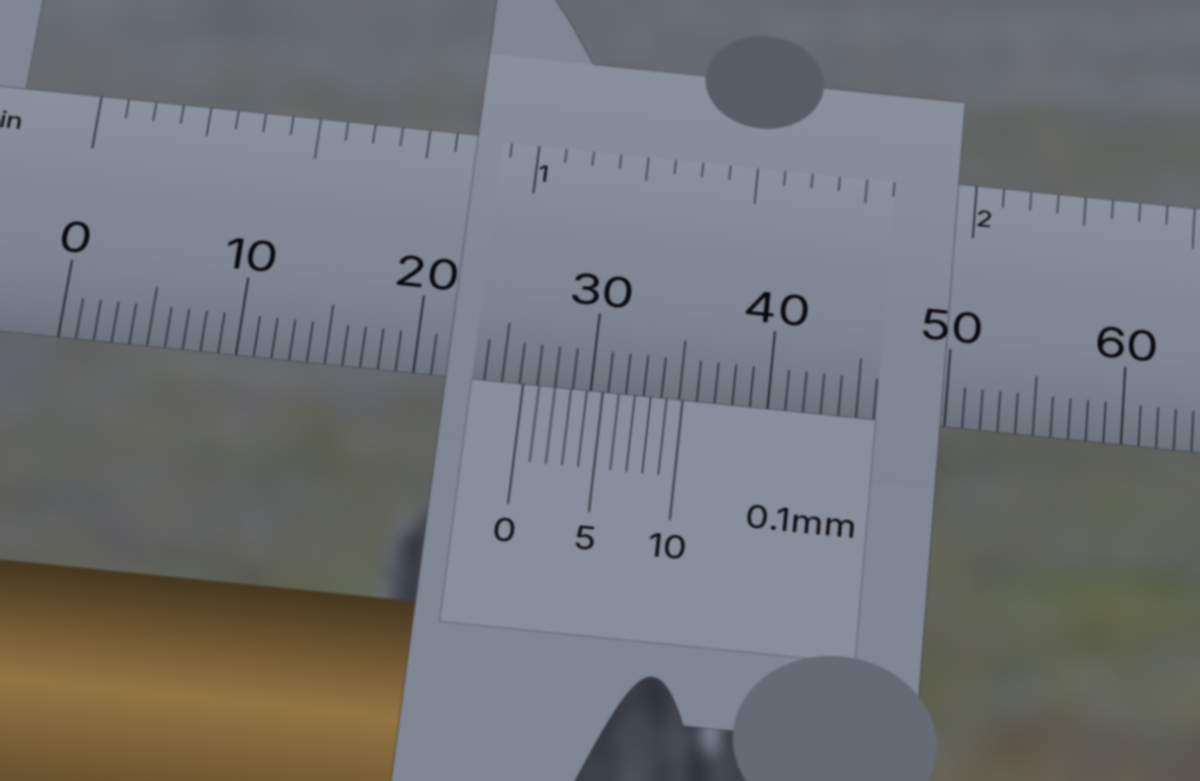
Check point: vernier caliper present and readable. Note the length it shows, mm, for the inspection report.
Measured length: 26.2 mm
